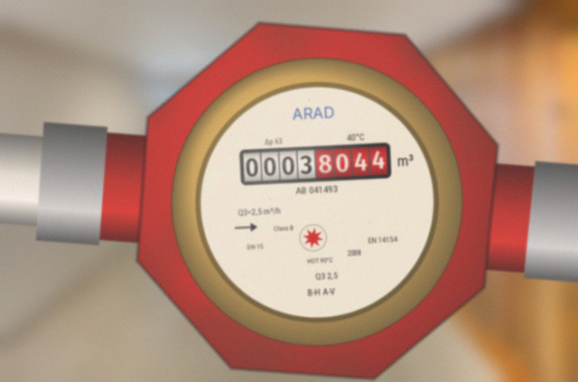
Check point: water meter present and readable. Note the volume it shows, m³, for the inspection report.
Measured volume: 3.8044 m³
